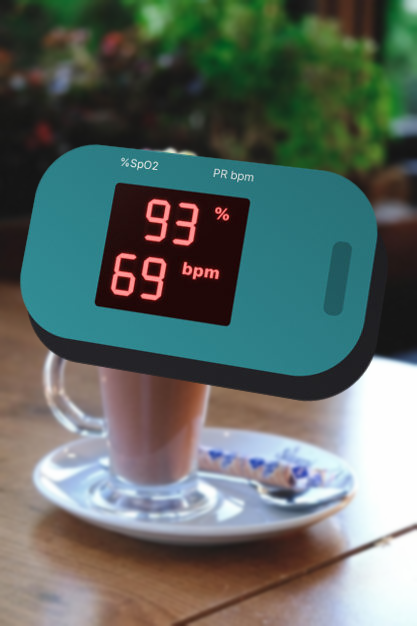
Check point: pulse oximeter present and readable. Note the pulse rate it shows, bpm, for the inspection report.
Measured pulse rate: 69 bpm
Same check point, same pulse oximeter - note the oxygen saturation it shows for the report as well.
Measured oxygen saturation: 93 %
